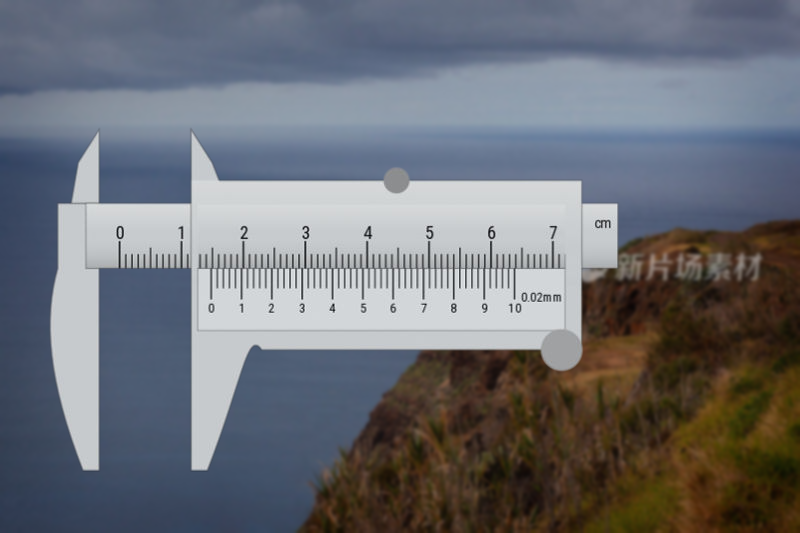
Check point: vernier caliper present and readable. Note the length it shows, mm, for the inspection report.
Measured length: 14.8 mm
